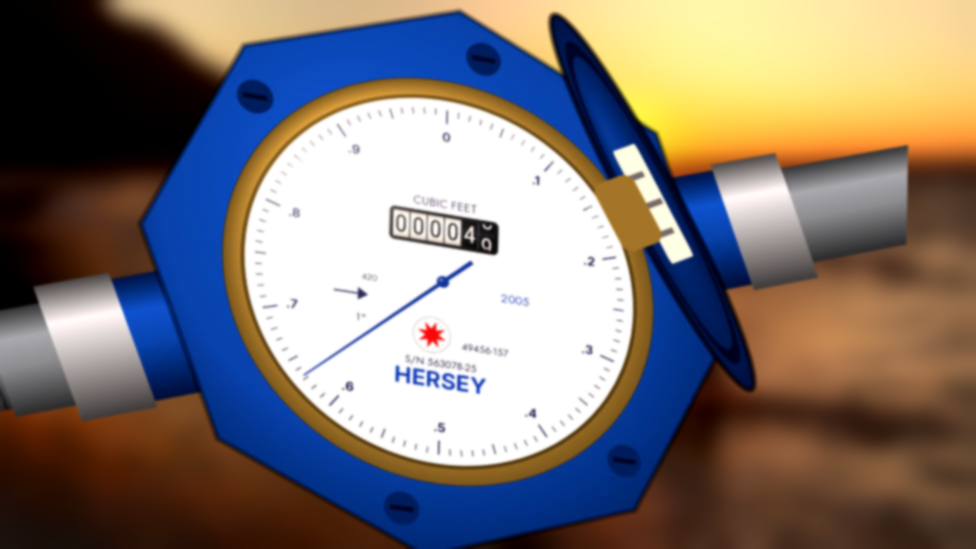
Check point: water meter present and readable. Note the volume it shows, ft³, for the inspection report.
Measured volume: 48.63 ft³
